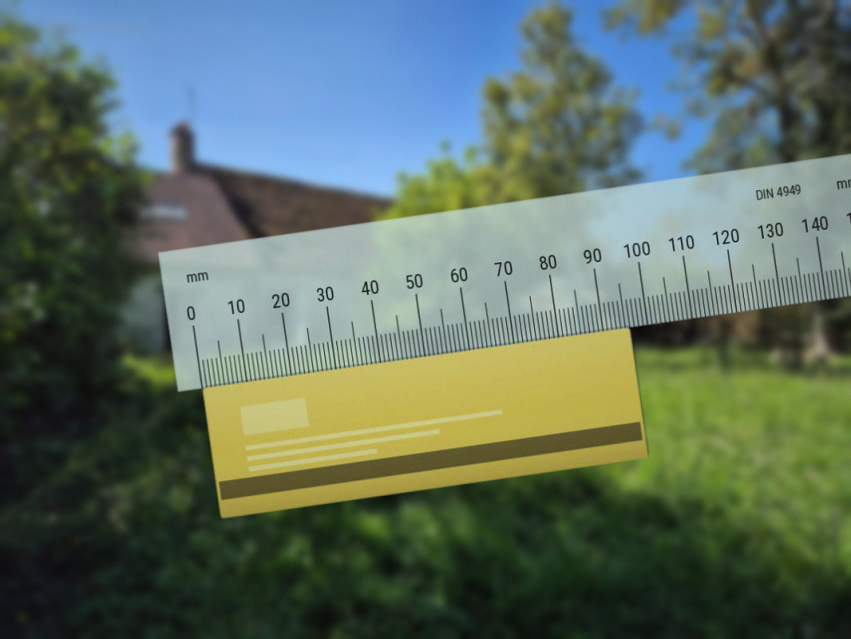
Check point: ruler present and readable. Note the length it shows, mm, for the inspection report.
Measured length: 96 mm
